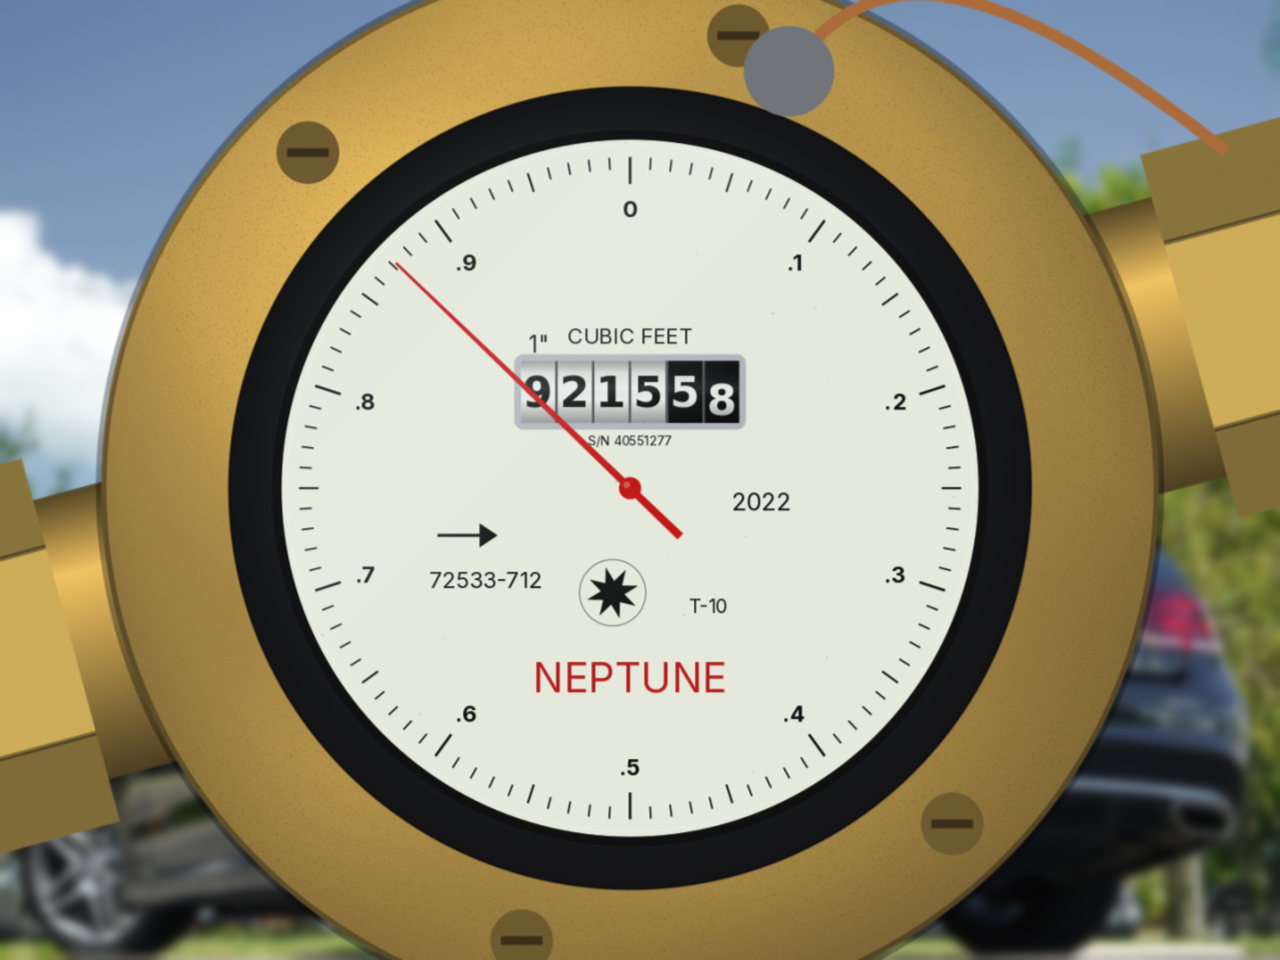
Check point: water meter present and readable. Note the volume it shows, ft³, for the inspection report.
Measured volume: 921557.87 ft³
